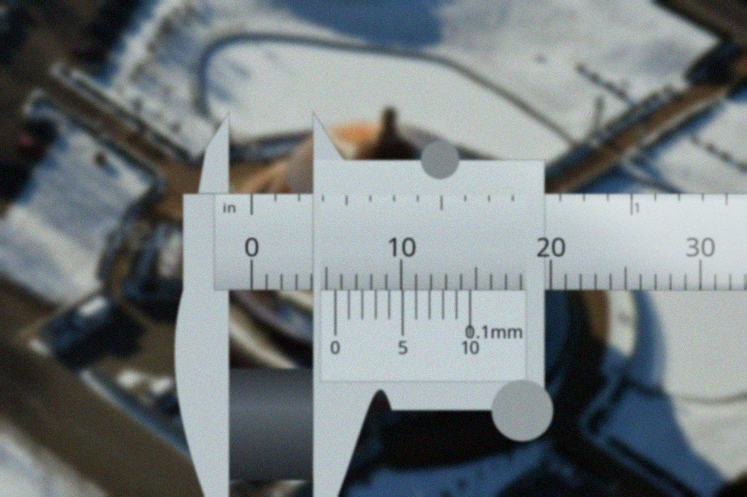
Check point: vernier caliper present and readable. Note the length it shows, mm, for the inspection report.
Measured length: 5.6 mm
